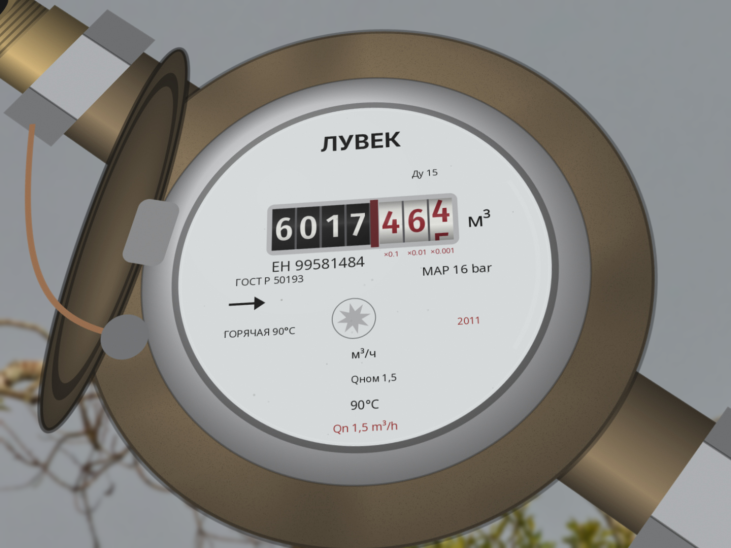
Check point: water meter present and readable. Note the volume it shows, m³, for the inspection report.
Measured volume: 6017.464 m³
